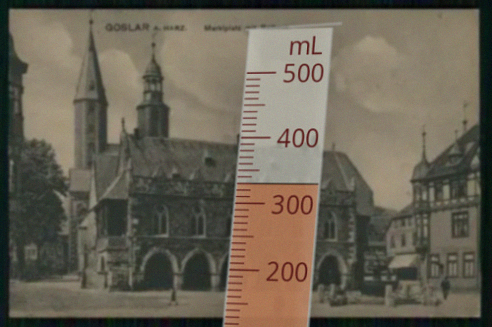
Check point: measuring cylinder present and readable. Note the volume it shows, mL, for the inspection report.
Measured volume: 330 mL
